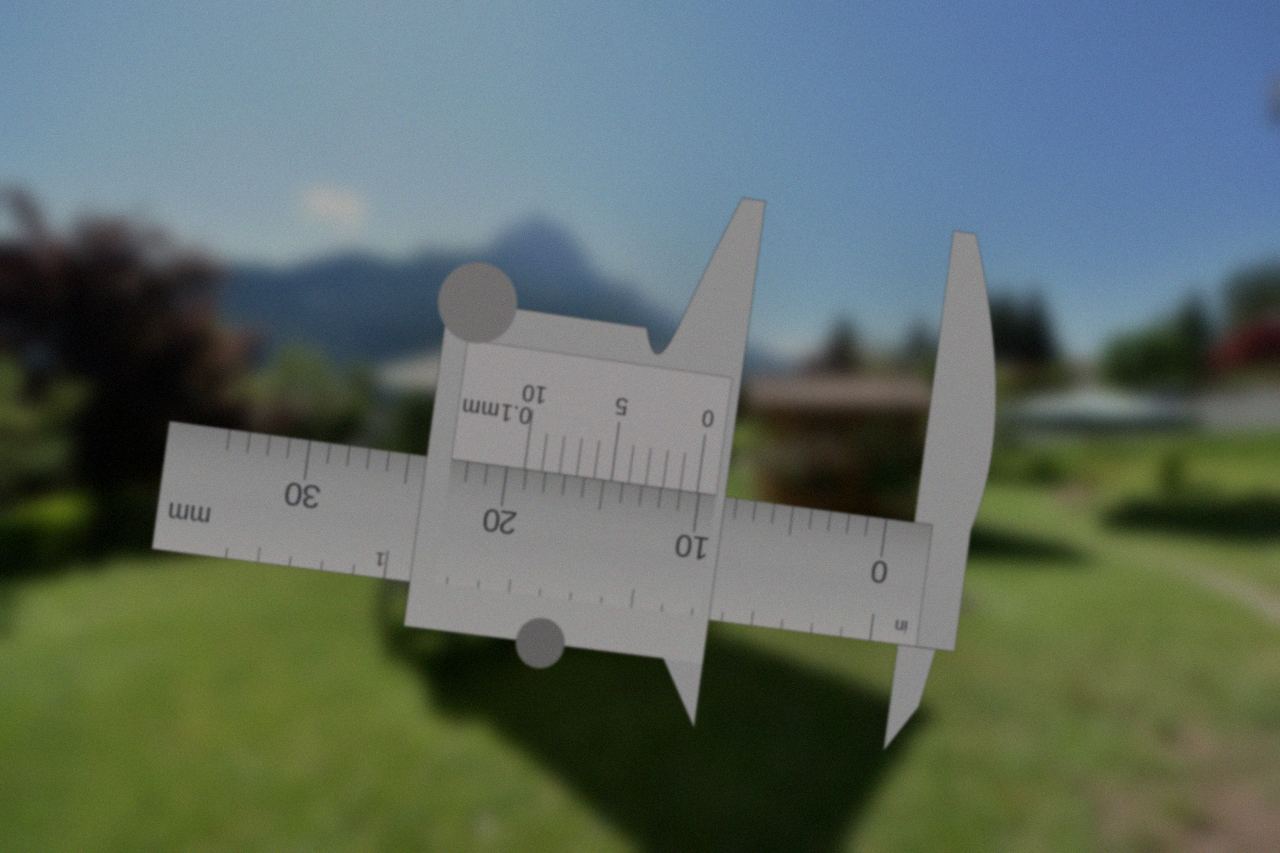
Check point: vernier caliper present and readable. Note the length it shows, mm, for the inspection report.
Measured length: 10.1 mm
